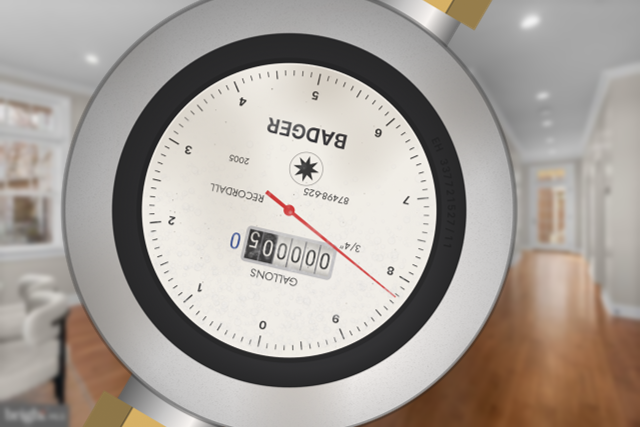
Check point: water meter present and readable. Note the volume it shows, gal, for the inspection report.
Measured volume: 48.2 gal
